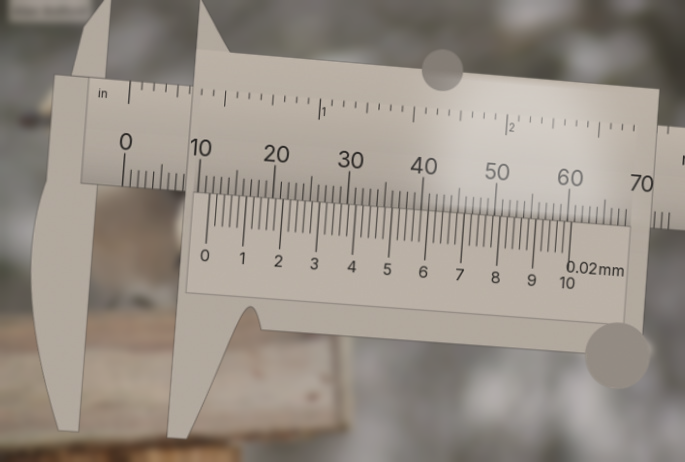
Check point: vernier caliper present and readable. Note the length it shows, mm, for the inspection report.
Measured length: 11.6 mm
